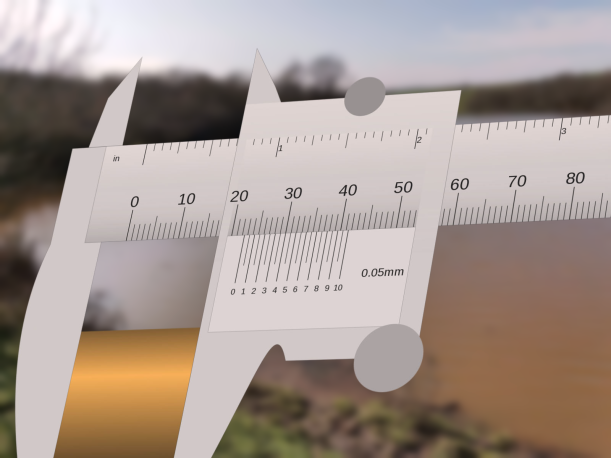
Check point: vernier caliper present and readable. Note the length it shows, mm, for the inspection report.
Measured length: 22.4 mm
